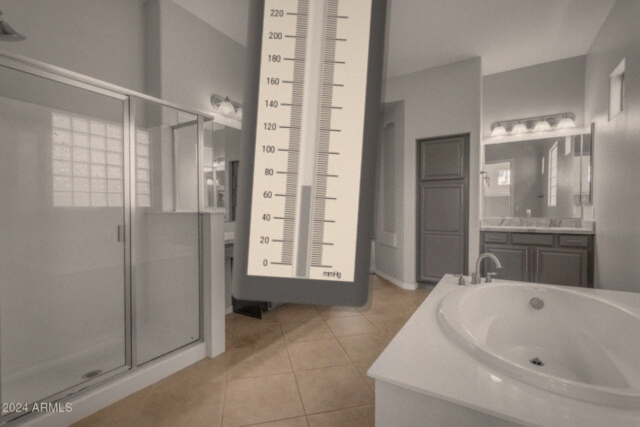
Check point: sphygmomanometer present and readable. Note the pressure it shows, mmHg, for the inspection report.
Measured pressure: 70 mmHg
